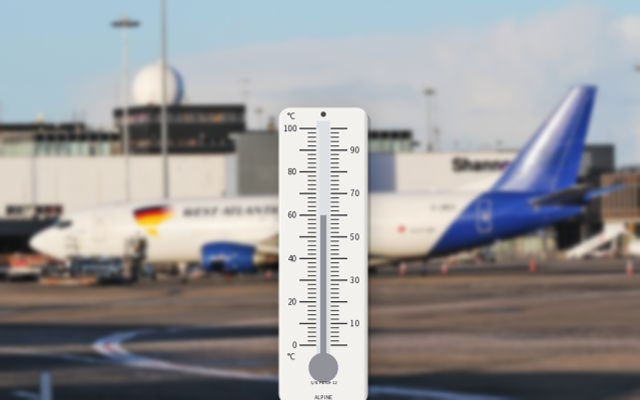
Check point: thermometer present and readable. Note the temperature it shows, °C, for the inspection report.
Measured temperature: 60 °C
